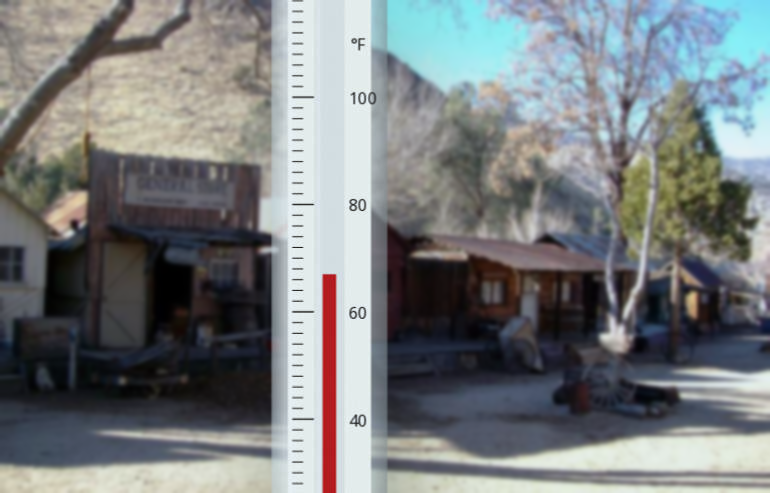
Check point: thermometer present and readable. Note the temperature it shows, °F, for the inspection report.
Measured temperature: 67 °F
